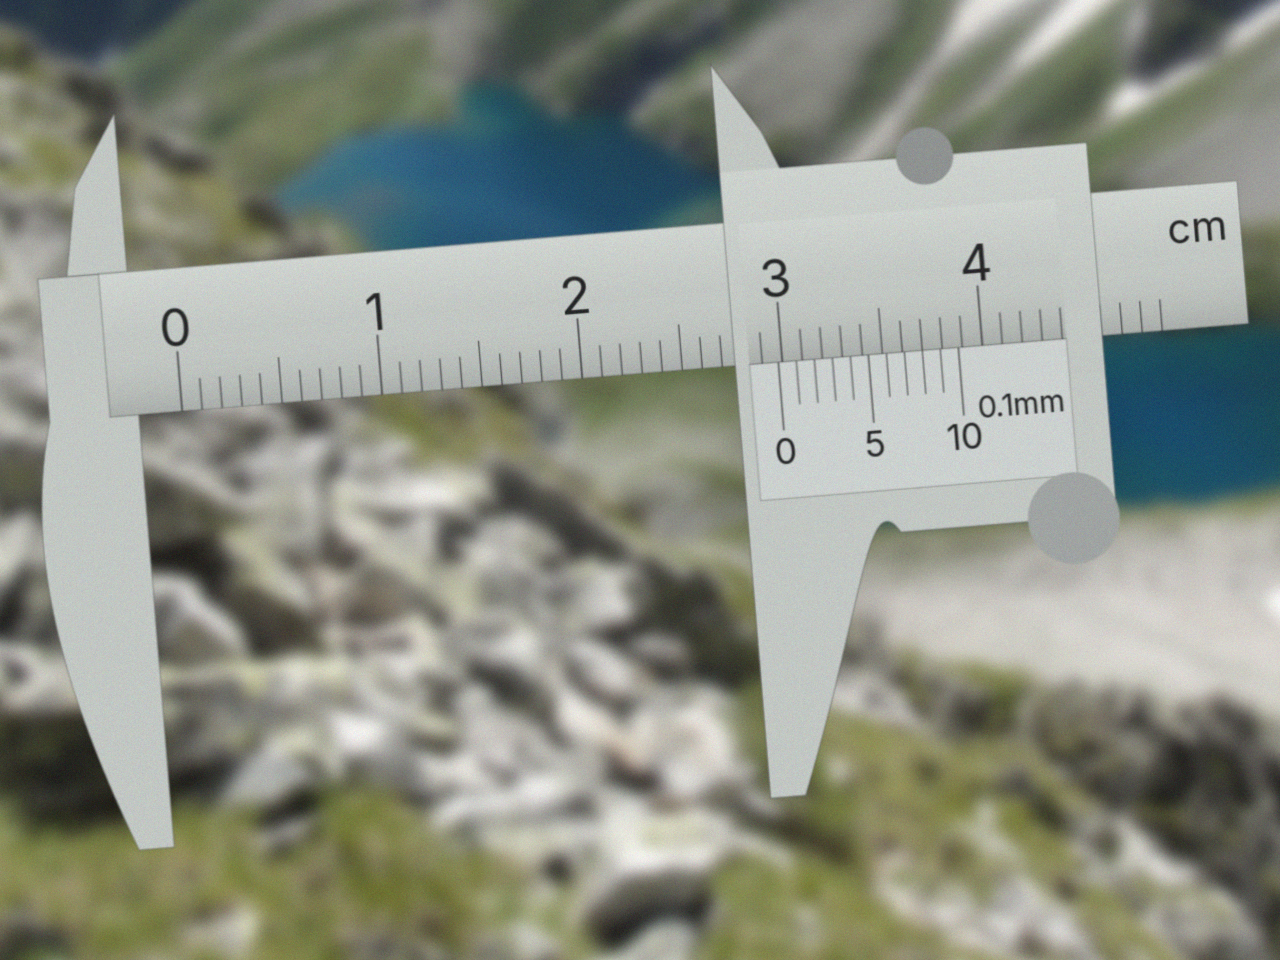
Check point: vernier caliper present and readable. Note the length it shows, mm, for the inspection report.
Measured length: 29.8 mm
